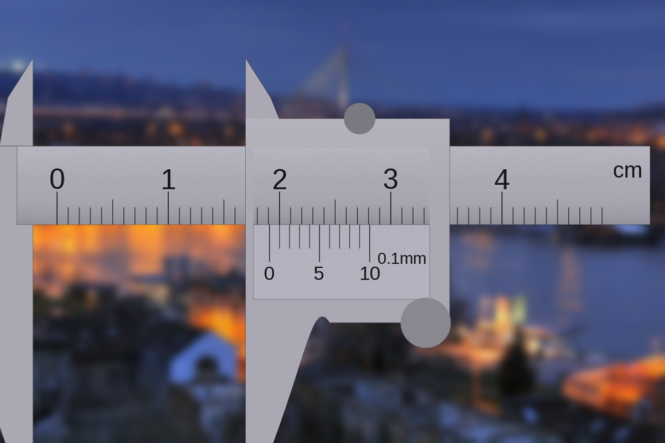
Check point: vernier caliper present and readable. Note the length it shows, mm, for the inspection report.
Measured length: 19.1 mm
